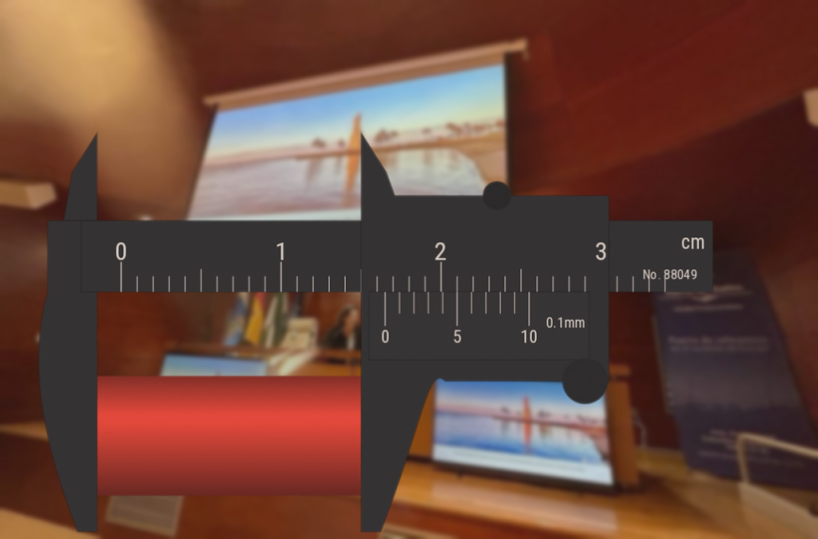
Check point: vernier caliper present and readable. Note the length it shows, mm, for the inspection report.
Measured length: 16.5 mm
